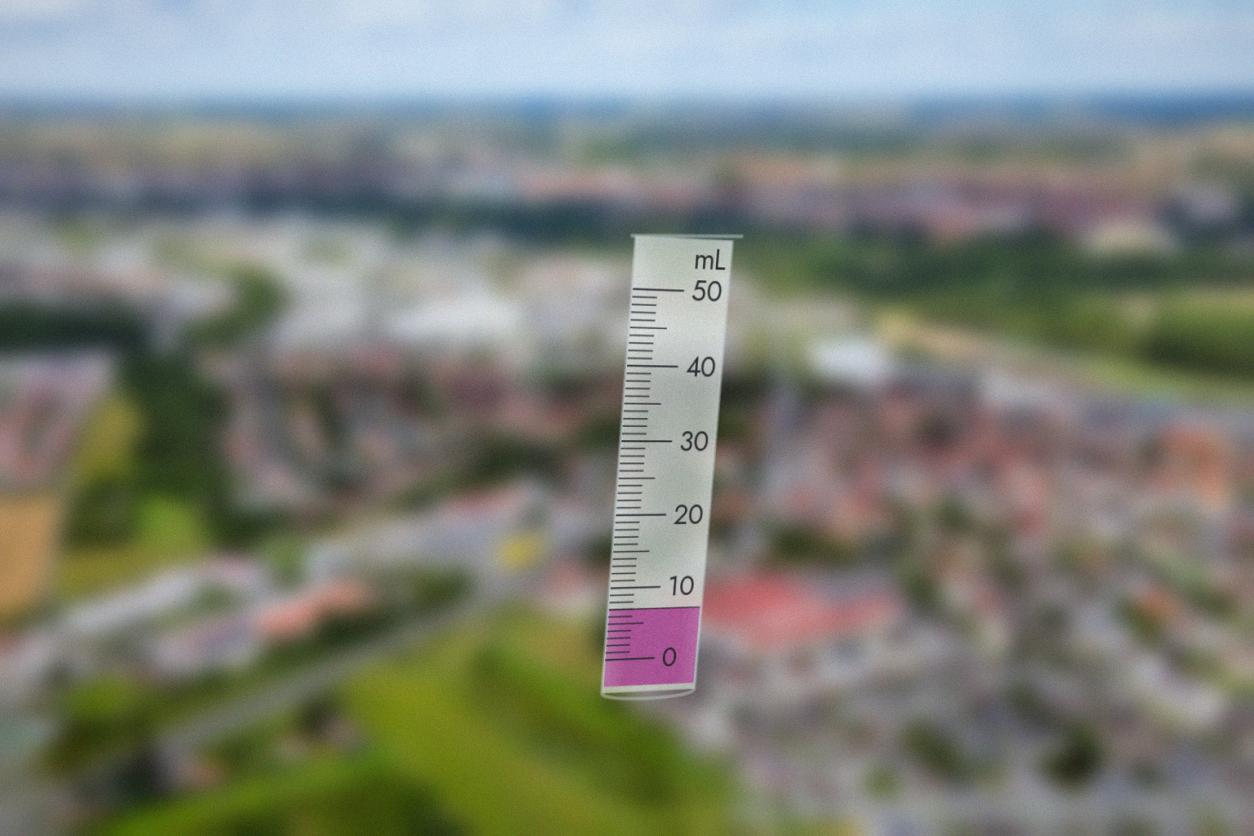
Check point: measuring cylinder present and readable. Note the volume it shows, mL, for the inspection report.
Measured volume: 7 mL
